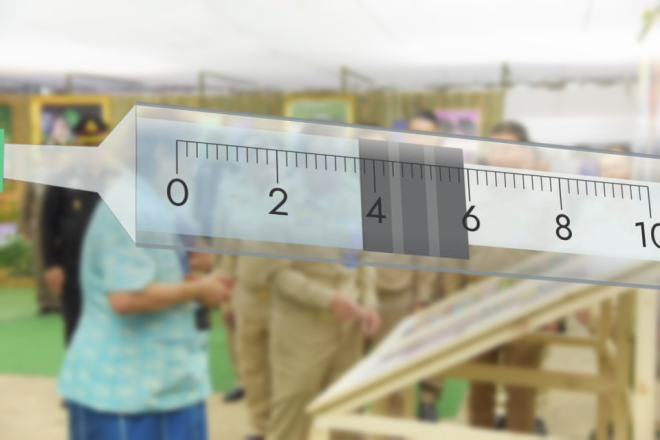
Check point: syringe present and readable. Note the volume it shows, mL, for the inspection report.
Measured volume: 3.7 mL
